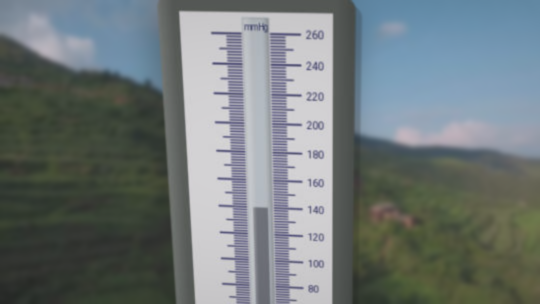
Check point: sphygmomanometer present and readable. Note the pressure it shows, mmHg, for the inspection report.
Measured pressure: 140 mmHg
